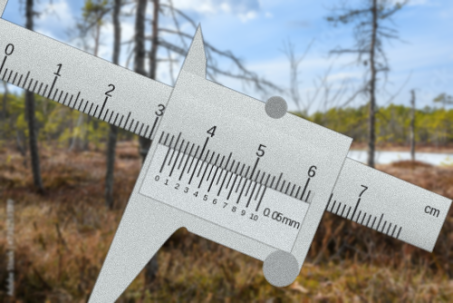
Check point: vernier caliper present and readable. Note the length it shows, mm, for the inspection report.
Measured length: 34.2 mm
